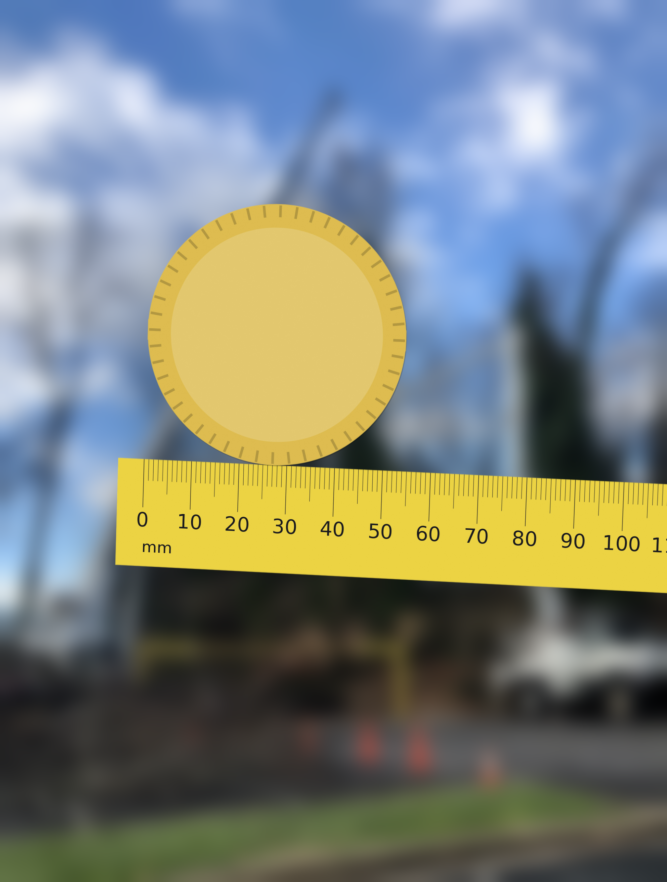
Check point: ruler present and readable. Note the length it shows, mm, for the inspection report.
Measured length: 54 mm
